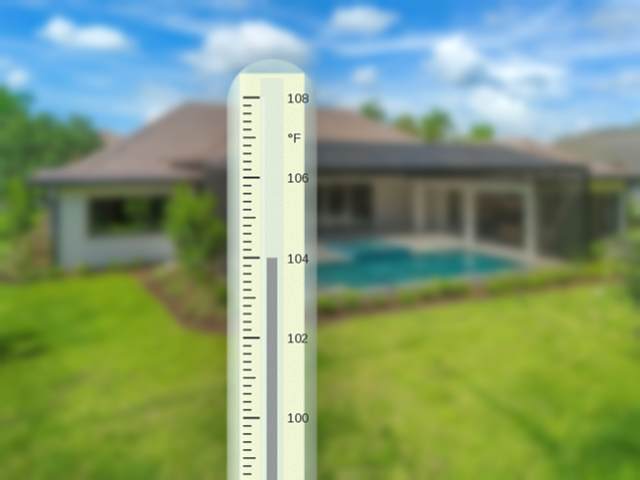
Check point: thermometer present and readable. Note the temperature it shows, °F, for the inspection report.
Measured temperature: 104 °F
